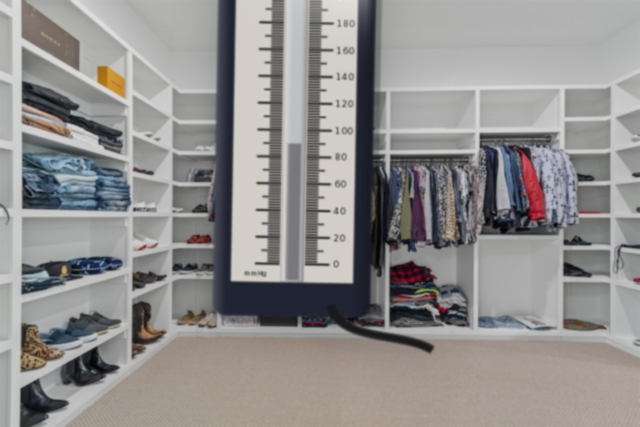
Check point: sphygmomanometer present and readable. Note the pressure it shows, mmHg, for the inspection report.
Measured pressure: 90 mmHg
